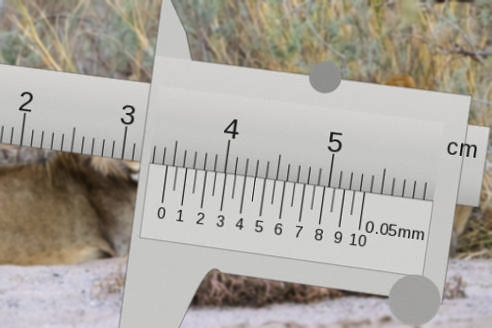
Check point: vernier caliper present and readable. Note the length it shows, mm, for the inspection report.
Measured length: 34.4 mm
